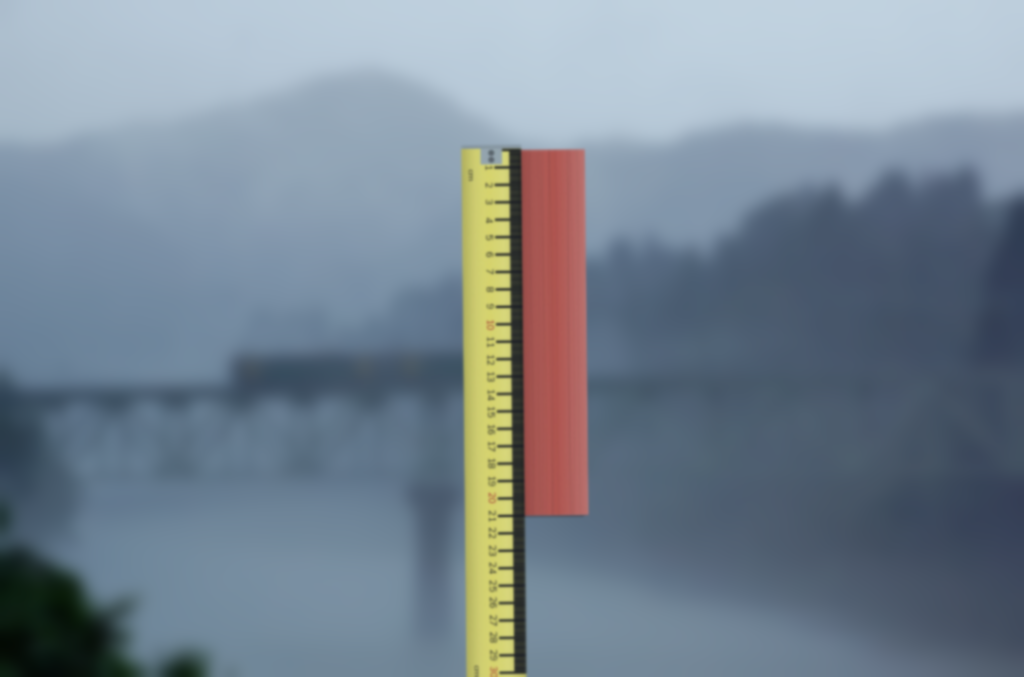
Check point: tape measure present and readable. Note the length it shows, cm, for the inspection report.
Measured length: 21 cm
